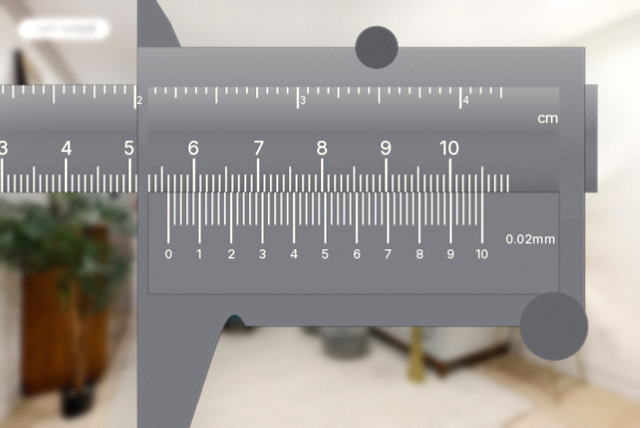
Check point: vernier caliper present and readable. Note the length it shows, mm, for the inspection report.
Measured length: 56.0 mm
